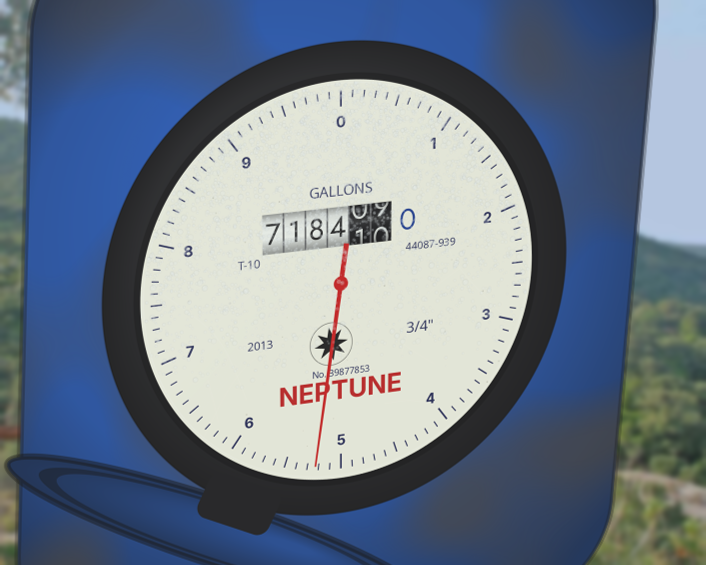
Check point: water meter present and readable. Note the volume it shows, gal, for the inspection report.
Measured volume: 7184095.2 gal
